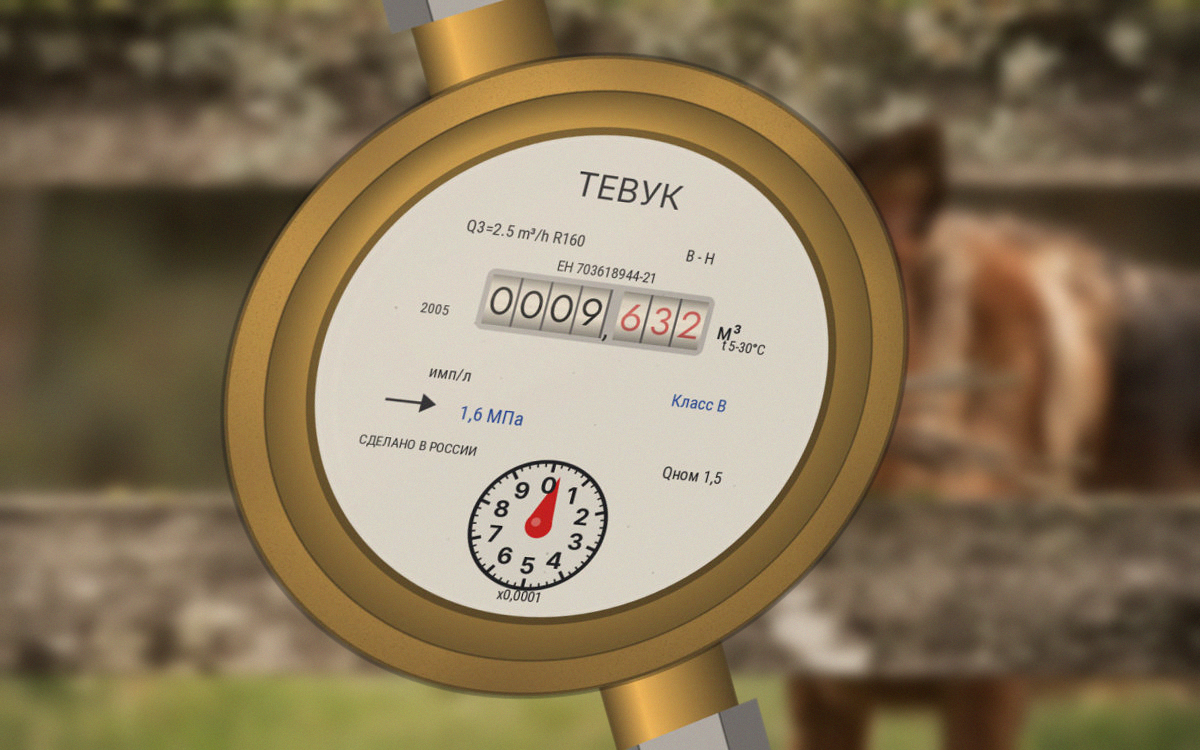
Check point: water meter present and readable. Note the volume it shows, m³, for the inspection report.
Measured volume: 9.6320 m³
